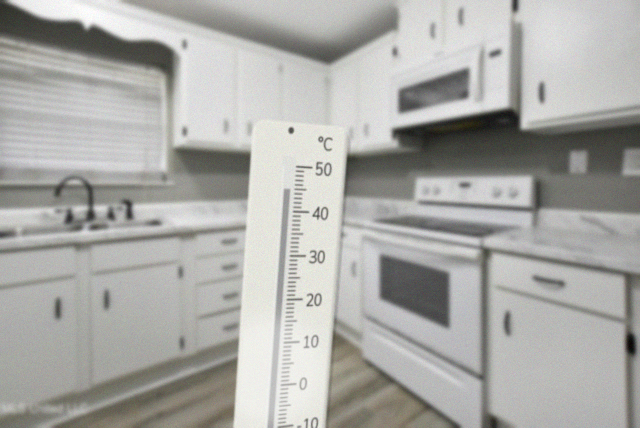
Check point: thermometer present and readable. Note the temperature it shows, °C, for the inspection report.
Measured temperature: 45 °C
